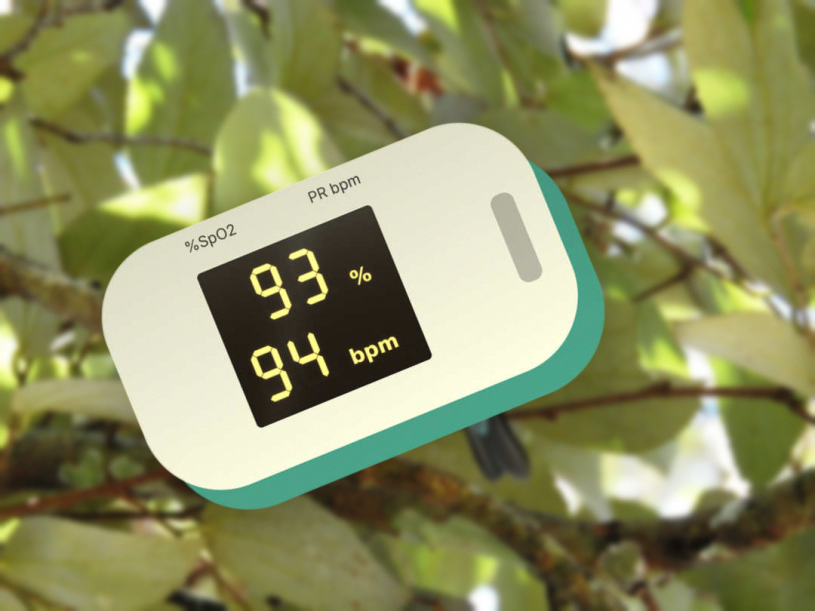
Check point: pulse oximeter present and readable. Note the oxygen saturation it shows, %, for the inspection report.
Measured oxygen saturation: 93 %
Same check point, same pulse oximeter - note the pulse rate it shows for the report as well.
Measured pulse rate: 94 bpm
